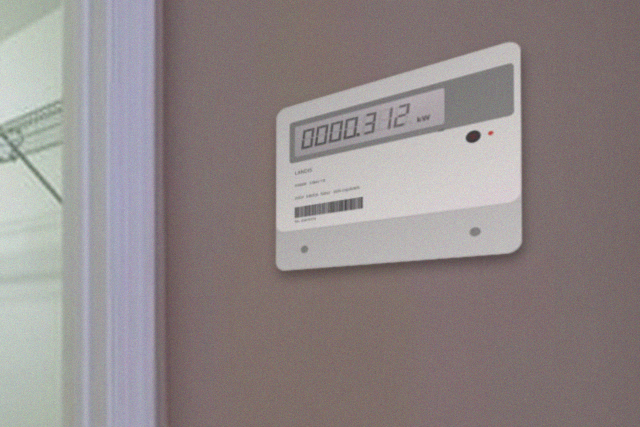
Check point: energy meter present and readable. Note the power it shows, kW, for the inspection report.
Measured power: 0.312 kW
